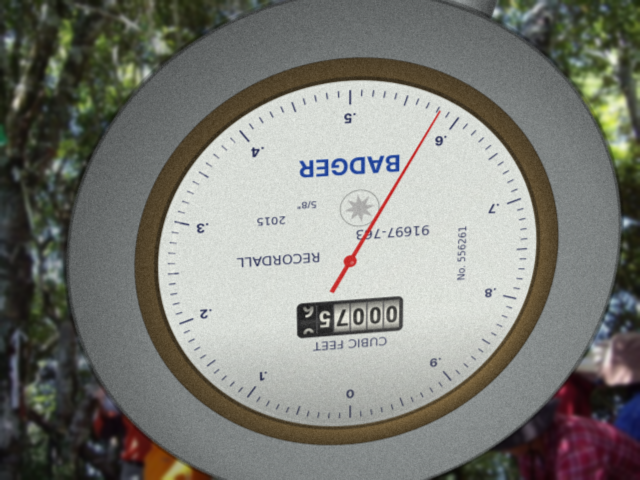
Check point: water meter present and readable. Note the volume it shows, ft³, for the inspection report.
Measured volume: 755.58 ft³
